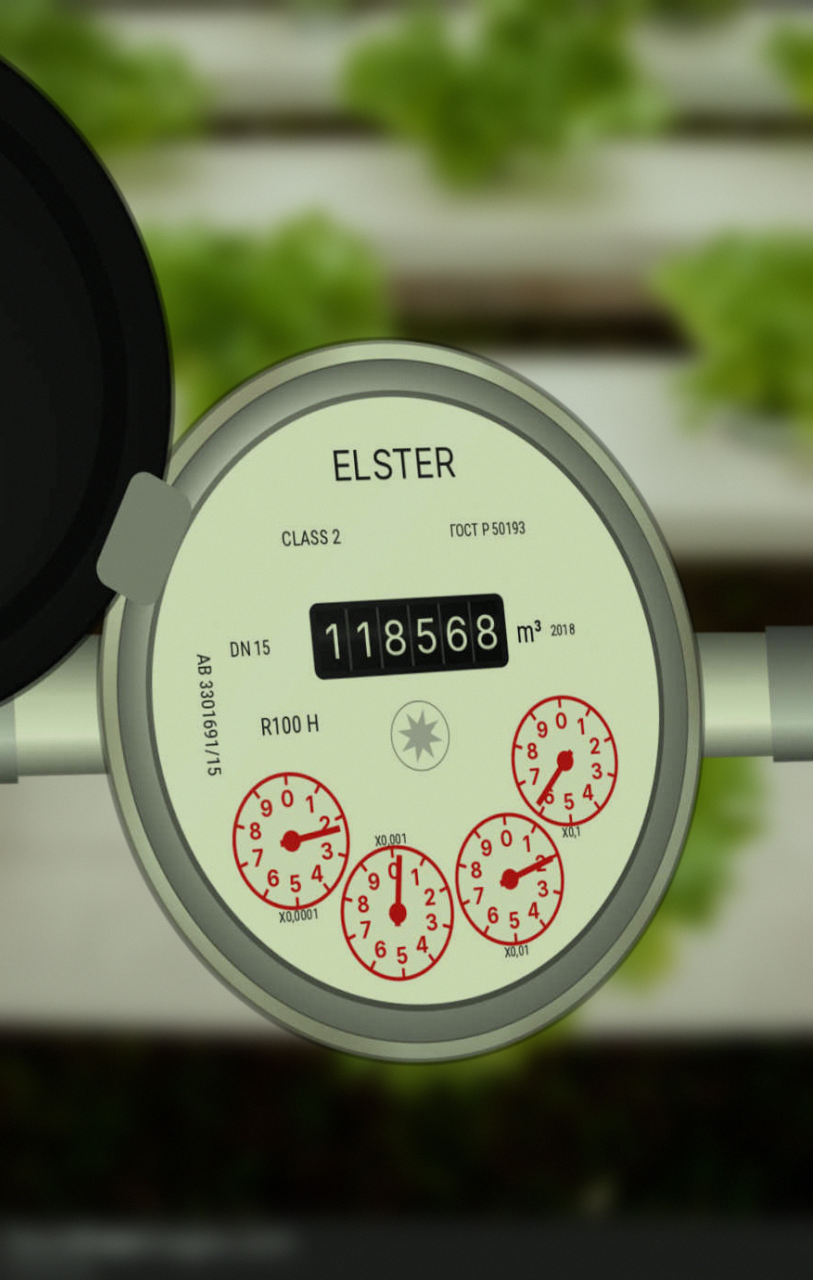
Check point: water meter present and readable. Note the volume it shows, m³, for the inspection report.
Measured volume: 118568.6202 m³
